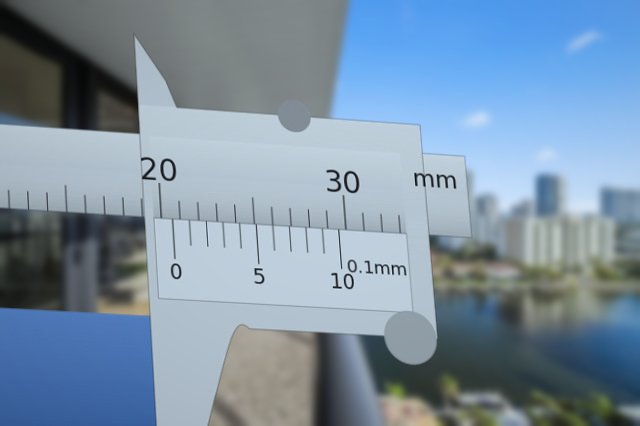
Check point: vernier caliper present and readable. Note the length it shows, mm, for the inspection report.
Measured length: 20.6 mm
